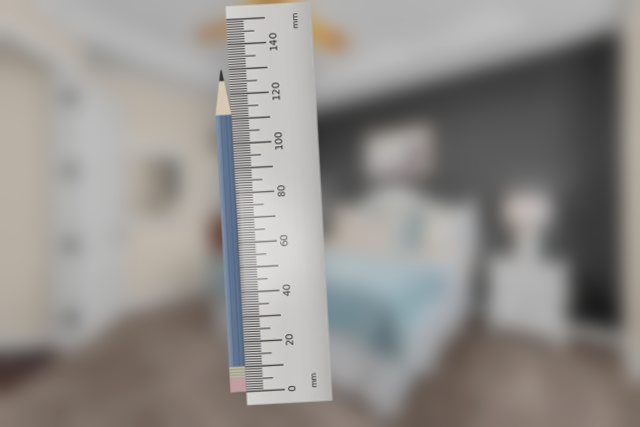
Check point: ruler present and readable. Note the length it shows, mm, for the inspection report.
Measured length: 130 mm
